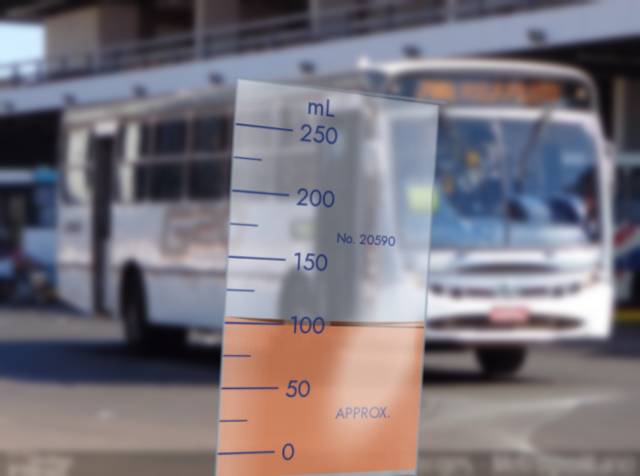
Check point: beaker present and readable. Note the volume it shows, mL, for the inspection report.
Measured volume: 100 mL
